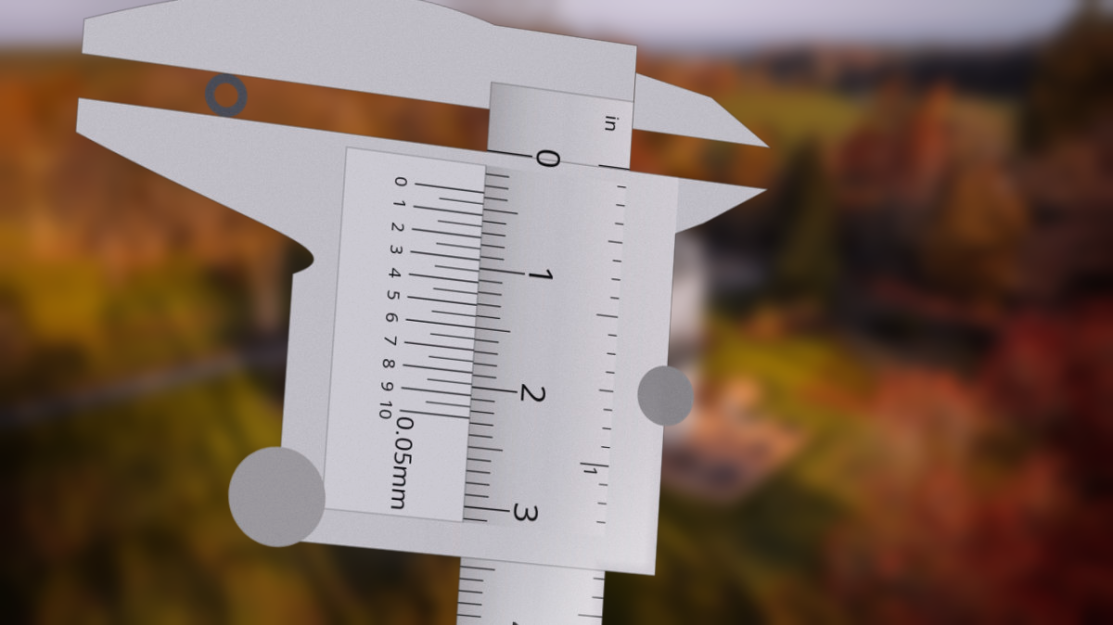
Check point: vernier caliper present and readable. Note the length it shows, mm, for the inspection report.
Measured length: 3.6 mm
